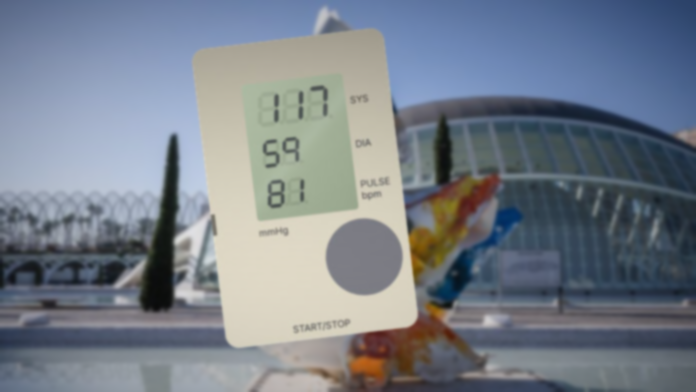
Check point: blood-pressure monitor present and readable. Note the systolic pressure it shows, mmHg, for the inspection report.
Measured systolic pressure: 117 mmHg
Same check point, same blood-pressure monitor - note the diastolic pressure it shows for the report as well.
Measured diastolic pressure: 59 mmHg
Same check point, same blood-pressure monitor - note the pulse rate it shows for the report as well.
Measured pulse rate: 81 bpm
